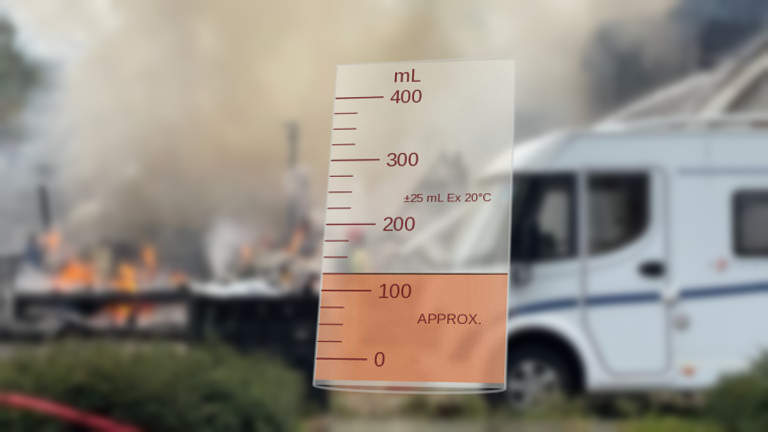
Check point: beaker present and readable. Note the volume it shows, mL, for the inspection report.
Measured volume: 125 mL
